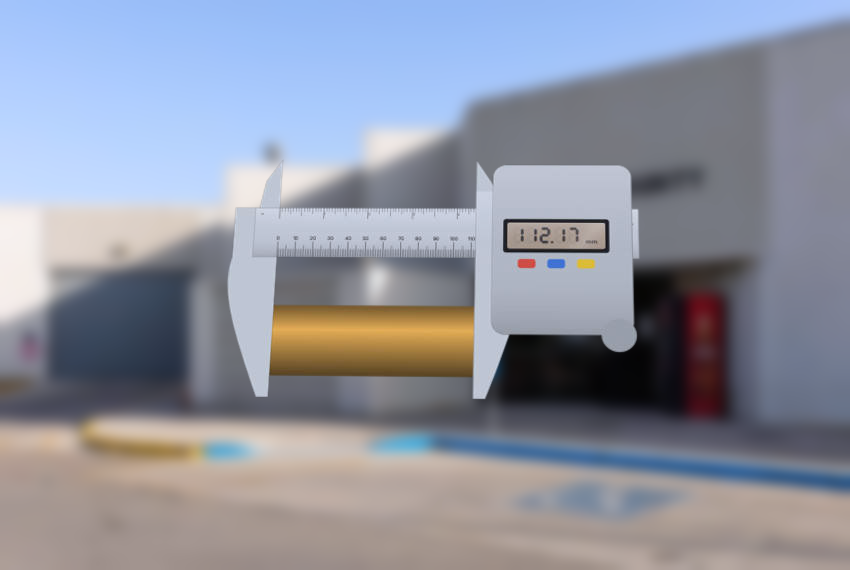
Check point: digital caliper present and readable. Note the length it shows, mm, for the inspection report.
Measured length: 112.17 mm
